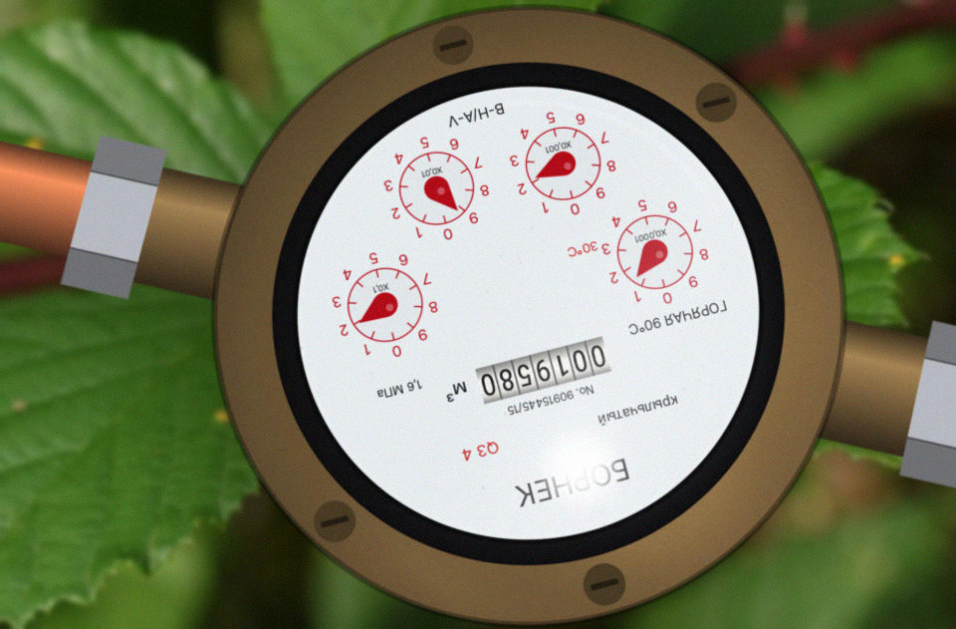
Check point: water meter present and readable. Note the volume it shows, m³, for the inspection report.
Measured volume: 19580.1921 m³
